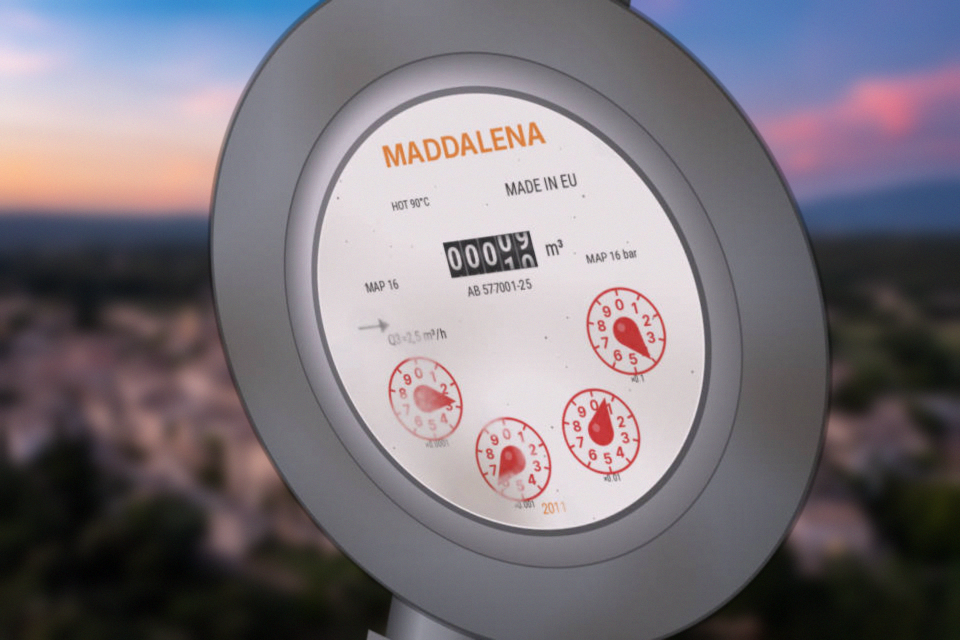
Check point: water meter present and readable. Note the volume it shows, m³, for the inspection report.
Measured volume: 9.4062 m³
